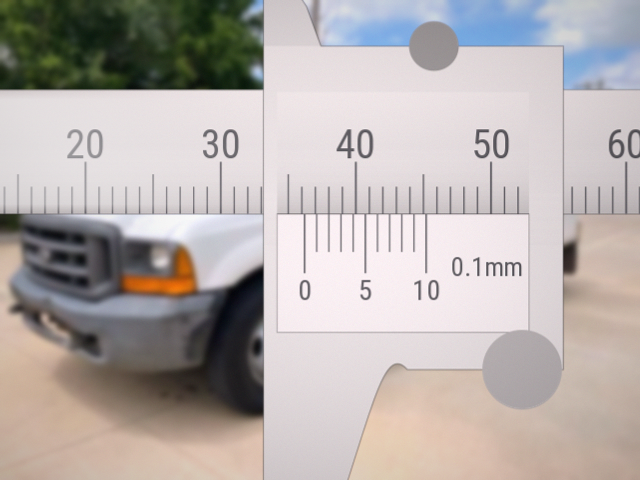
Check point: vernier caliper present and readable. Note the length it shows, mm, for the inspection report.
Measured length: 36.2 mm
